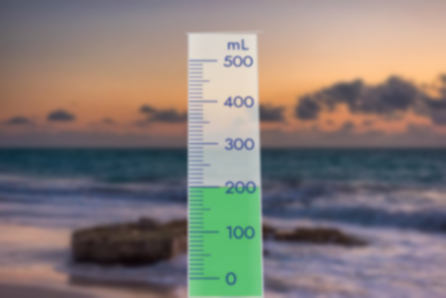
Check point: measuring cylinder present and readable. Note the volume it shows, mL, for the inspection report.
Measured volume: 200 mL
